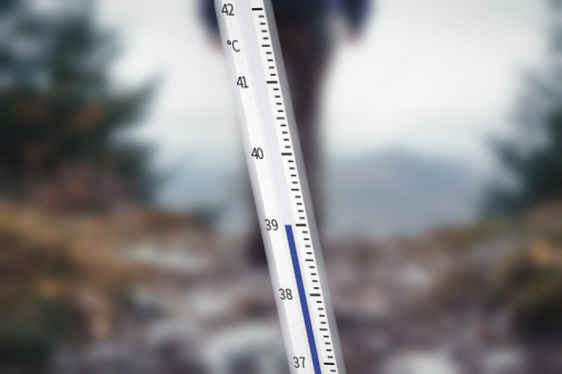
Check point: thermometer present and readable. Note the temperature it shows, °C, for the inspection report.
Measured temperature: 39 °C
